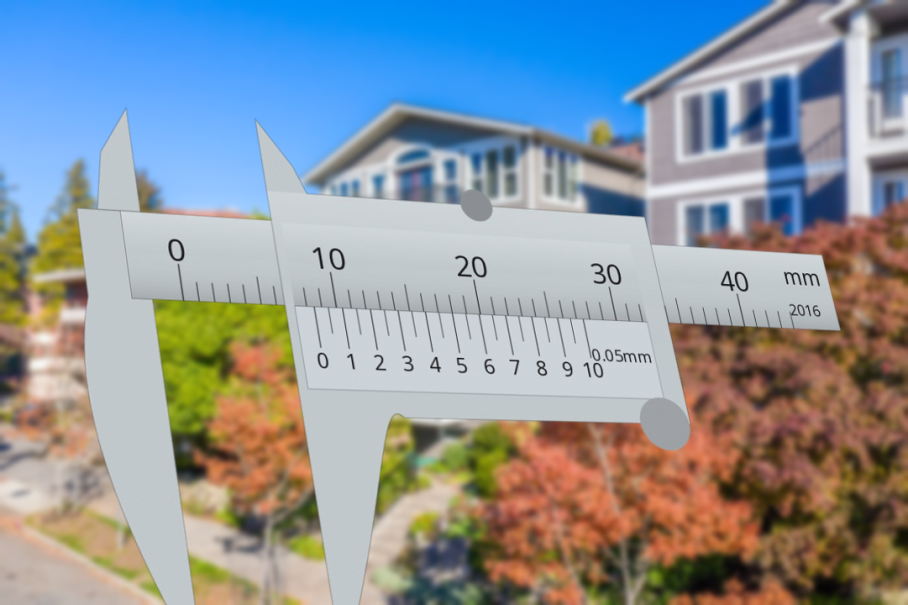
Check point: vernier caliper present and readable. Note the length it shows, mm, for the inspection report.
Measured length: 8.5 mm
